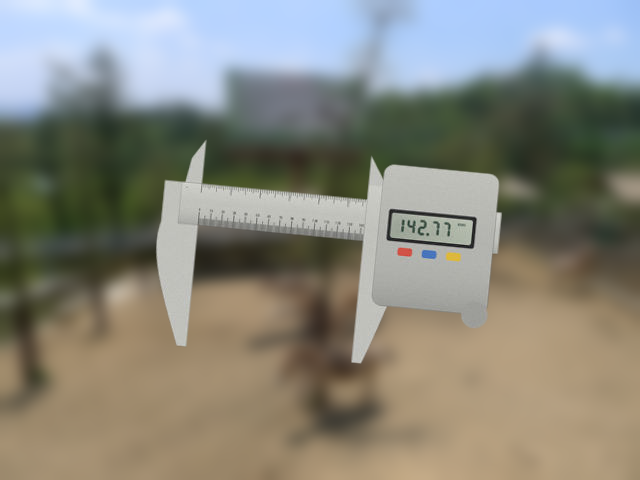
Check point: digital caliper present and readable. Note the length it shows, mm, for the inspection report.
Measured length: 142.77 mm
